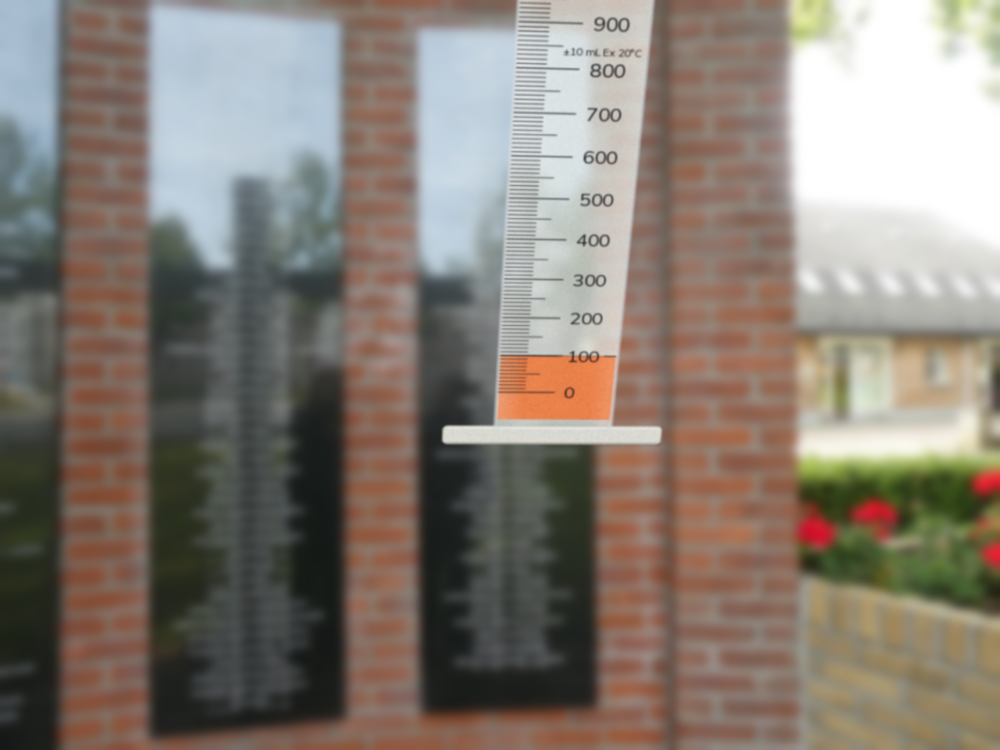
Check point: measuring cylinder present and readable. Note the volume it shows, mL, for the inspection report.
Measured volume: 100 mL
